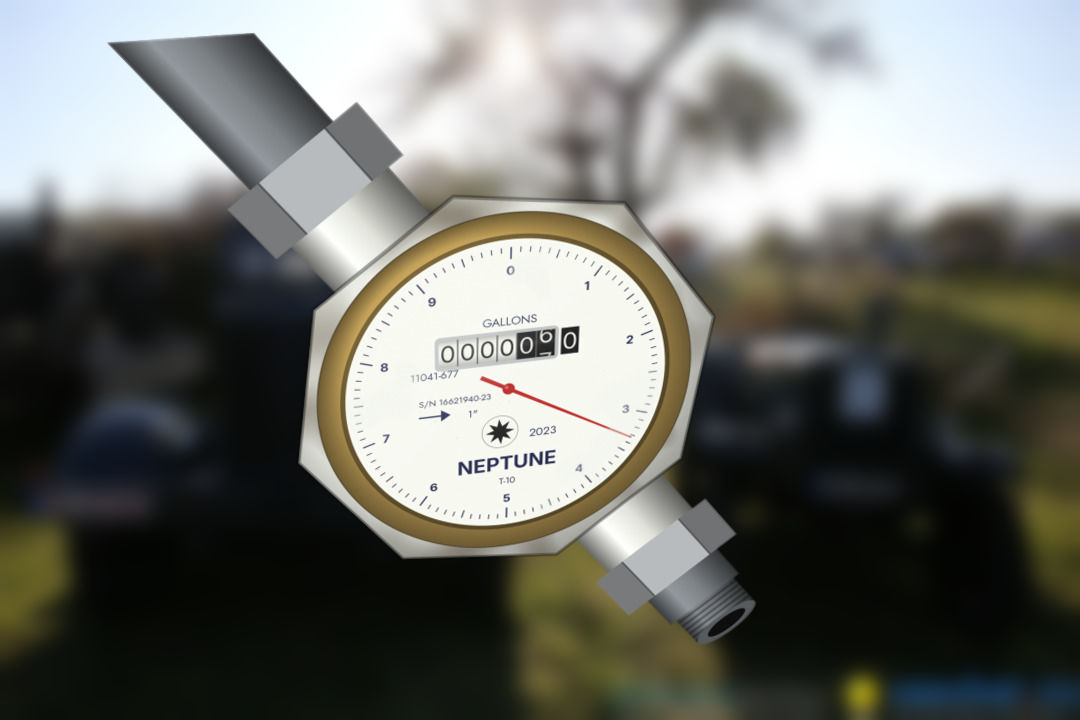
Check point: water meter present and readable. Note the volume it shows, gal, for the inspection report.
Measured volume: 63.3 gal
